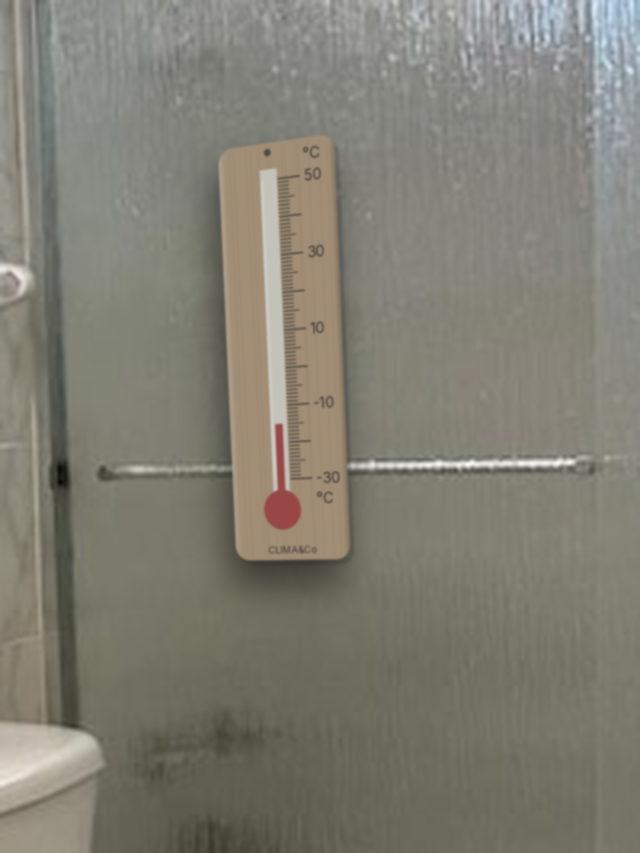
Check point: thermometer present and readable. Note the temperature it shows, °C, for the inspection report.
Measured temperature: -15 °C
